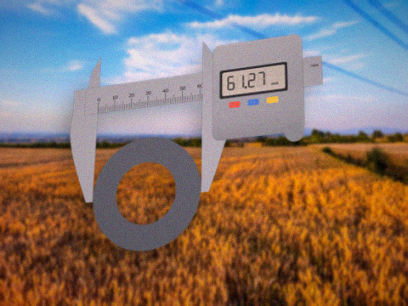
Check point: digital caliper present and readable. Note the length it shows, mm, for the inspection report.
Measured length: 61.27 mm
